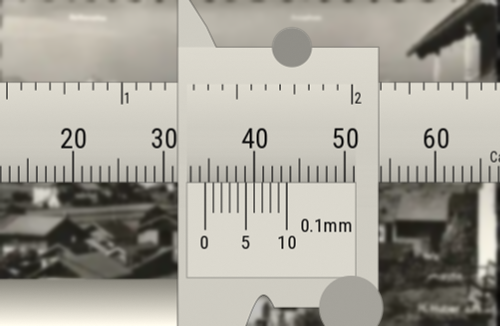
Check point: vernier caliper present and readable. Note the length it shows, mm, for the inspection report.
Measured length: 34.6 mm
